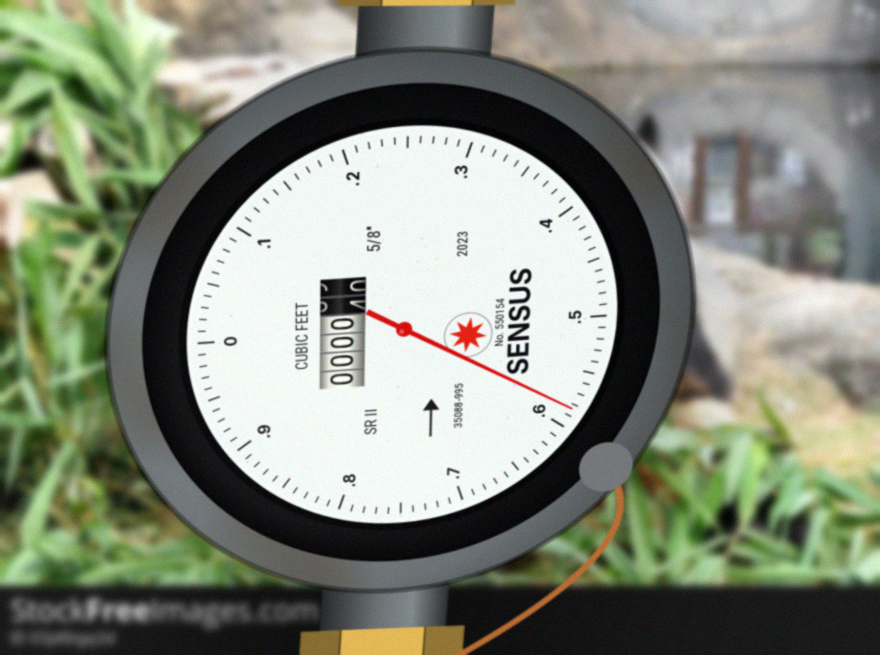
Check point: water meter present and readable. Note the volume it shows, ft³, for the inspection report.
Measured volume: 39.58 ft³
